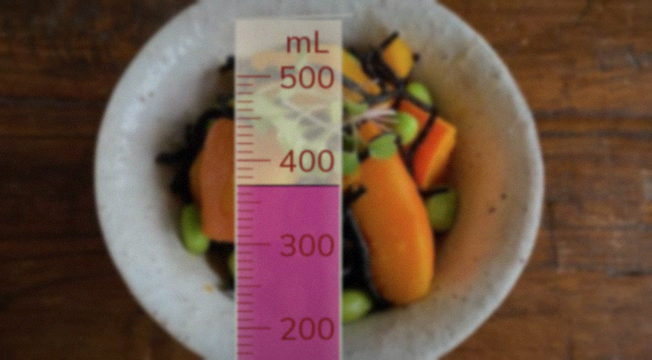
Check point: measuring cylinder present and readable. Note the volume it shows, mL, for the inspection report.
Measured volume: 370 mL
